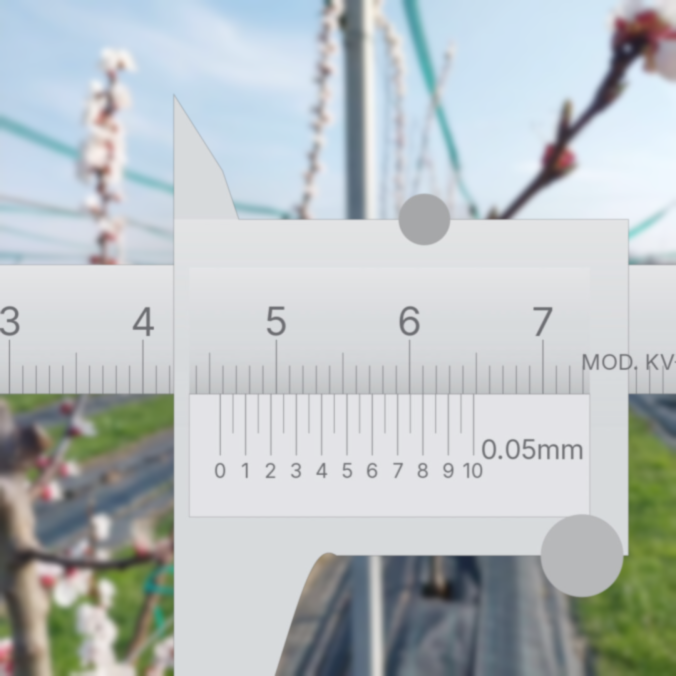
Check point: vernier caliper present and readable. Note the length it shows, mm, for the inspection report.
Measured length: 45.8 mm
